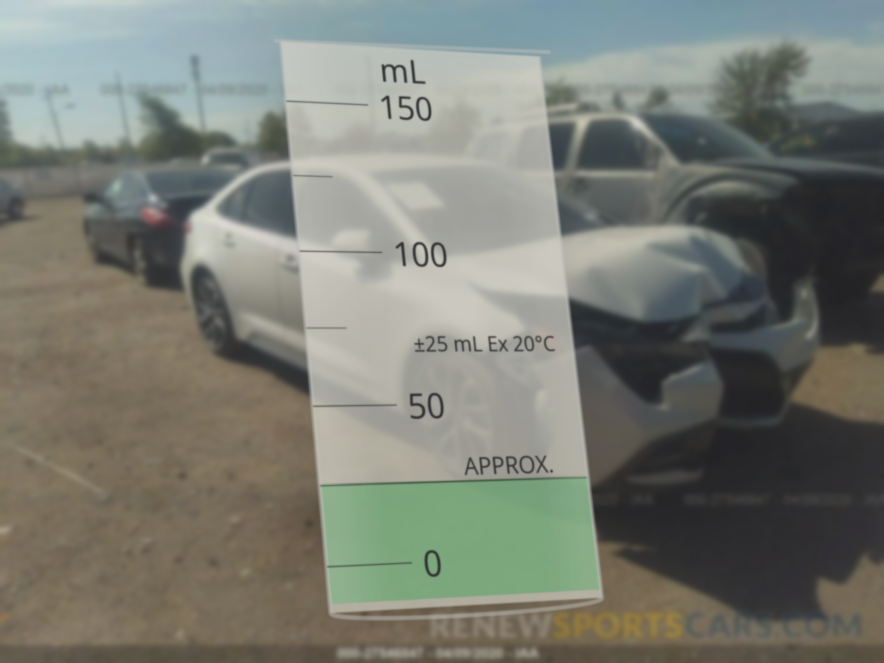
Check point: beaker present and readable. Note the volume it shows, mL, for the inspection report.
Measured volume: 25 mL
